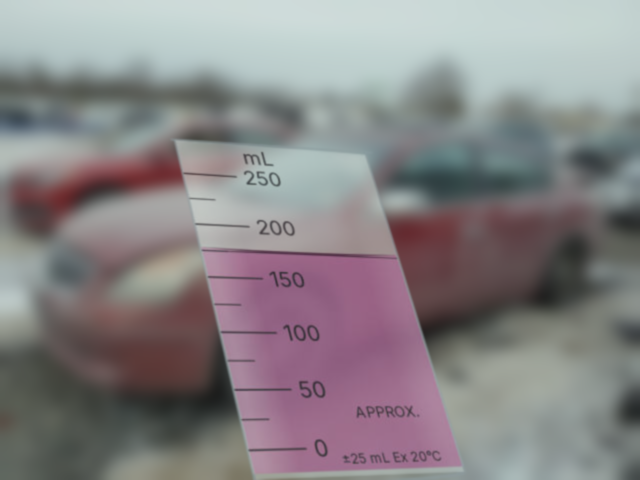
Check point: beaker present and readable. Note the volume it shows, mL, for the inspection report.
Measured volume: 175 mL
